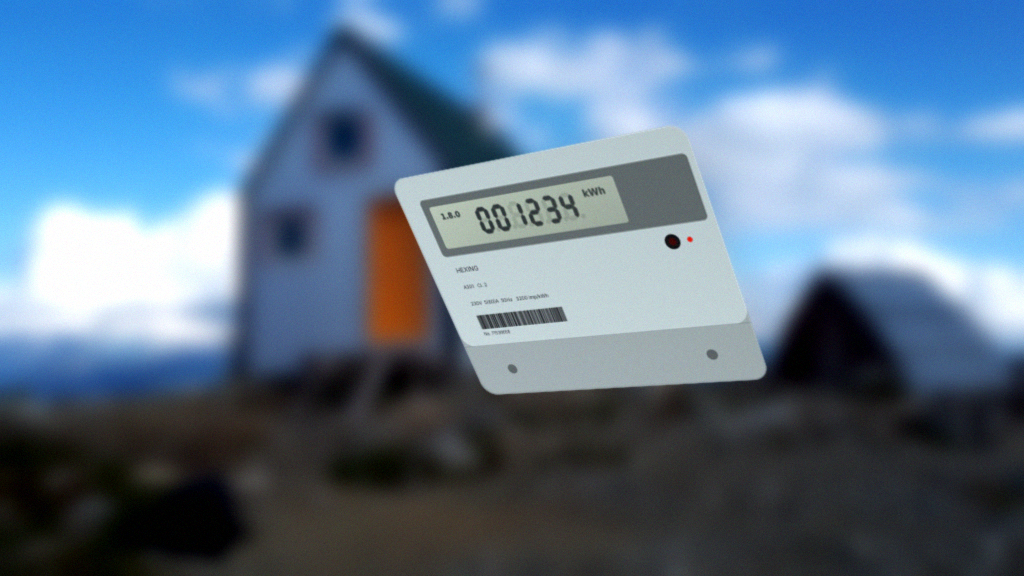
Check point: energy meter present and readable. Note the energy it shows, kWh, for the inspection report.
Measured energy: 1234 kWh
